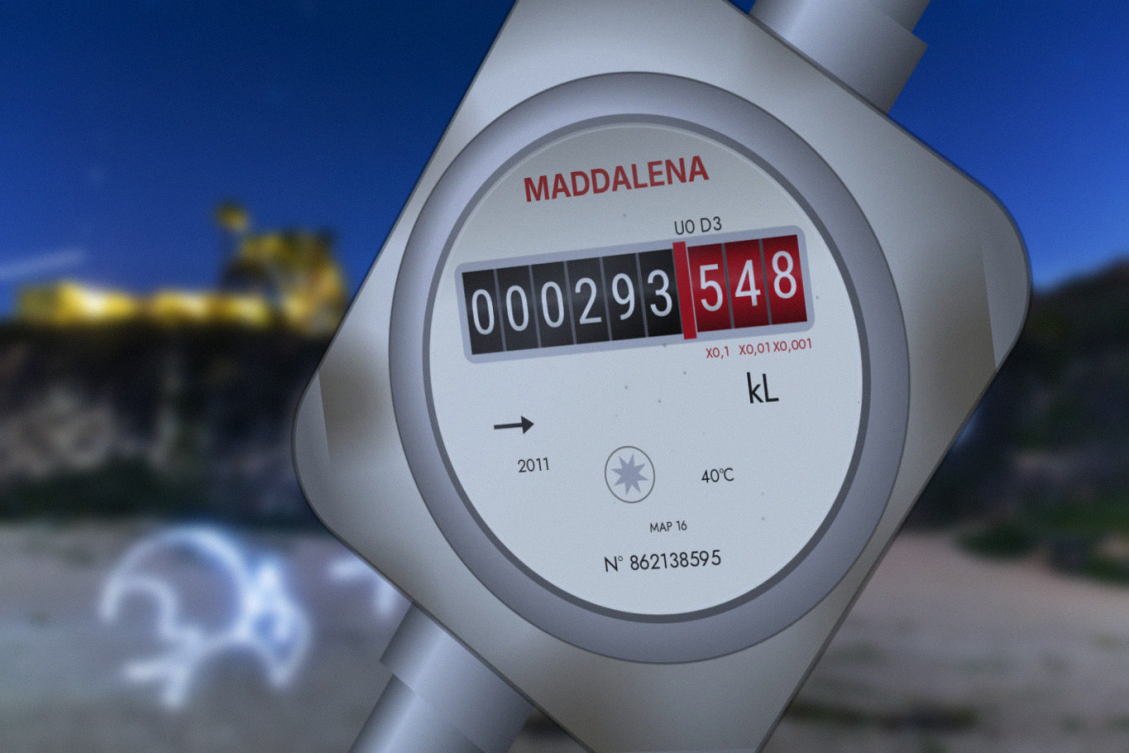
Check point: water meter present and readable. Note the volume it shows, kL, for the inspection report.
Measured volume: 293.548 kL
